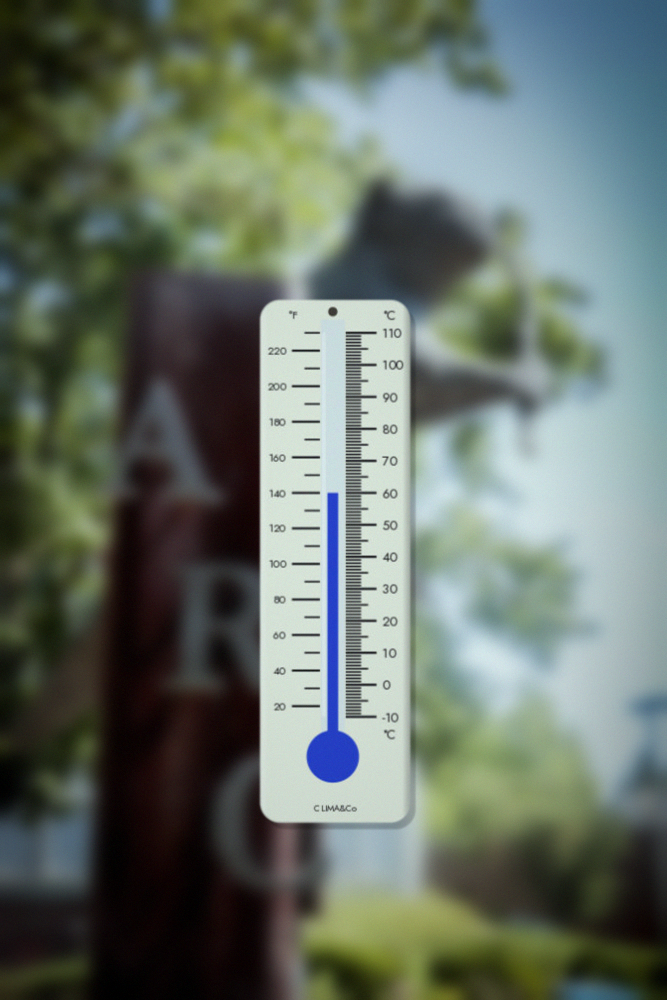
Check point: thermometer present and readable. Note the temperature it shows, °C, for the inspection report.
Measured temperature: 60 °C
